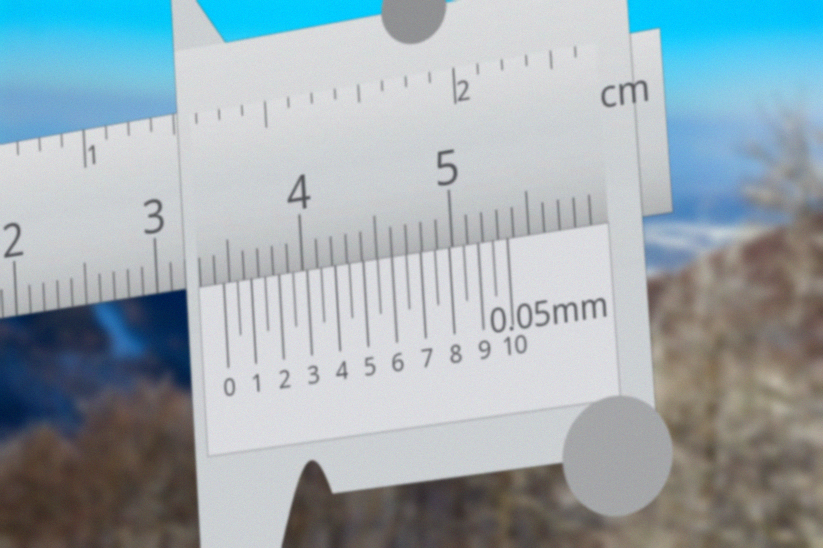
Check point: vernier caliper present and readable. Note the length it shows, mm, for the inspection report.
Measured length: 34.6 mm
